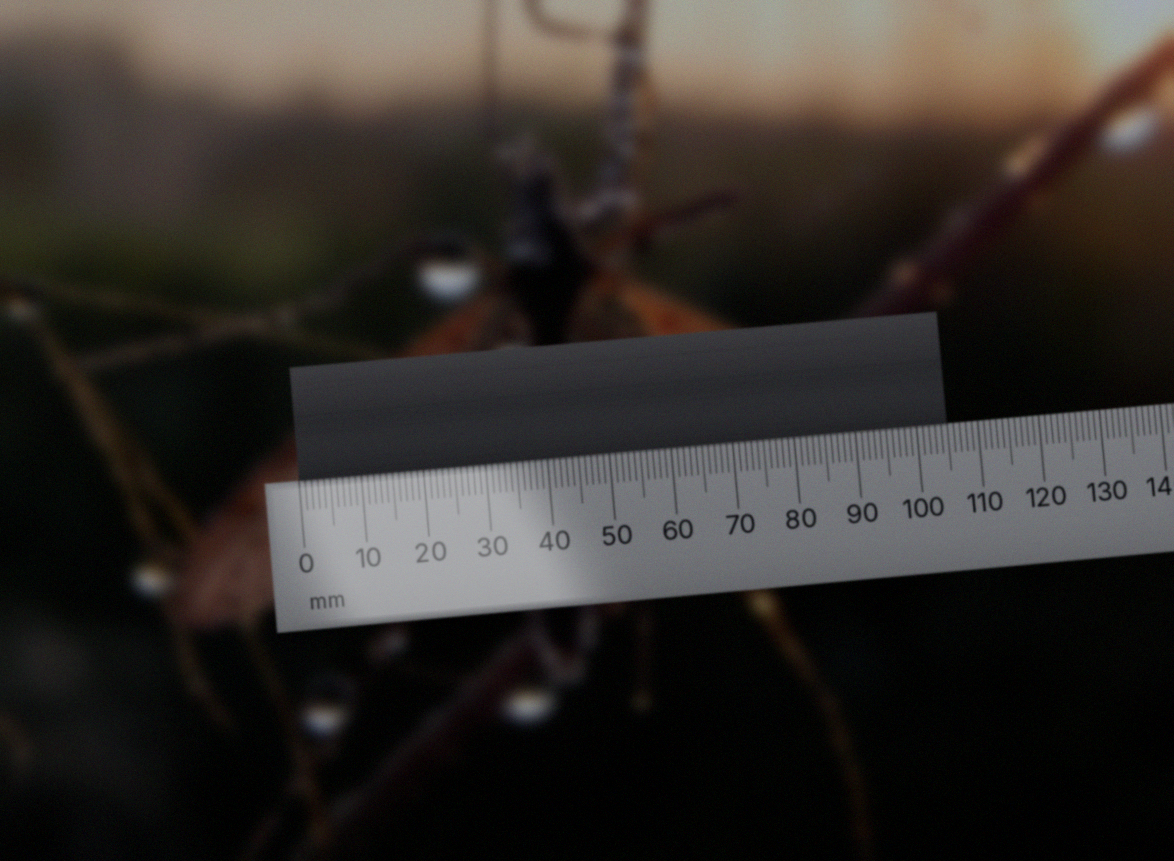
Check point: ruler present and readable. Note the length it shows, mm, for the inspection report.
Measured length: 105 mm
